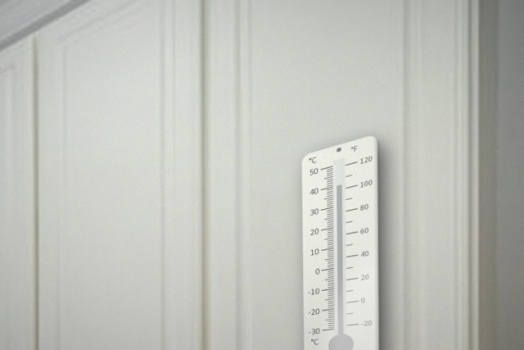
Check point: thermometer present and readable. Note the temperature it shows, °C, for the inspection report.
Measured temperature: 40 °C
